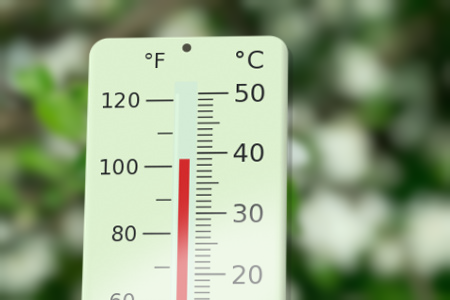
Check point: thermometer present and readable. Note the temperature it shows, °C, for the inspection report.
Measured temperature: 39 °C
